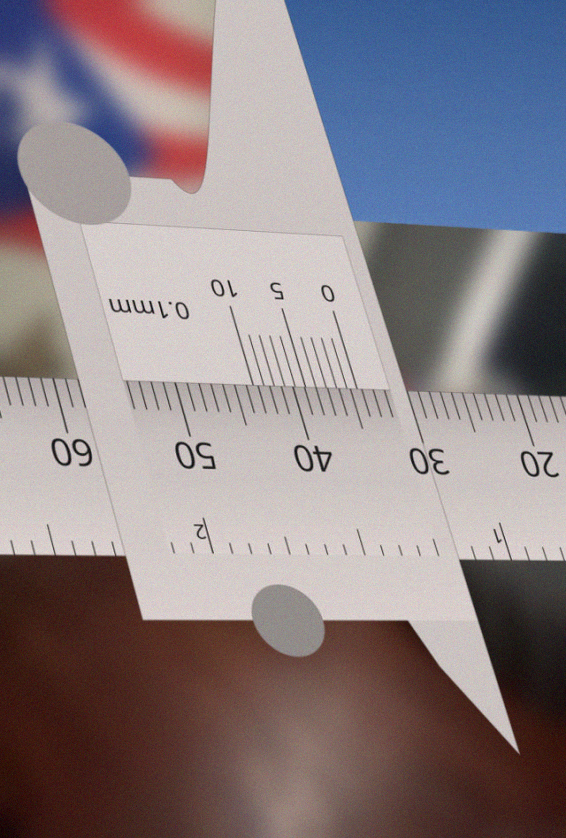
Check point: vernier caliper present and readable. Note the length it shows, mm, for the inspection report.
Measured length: 34.4 mm
